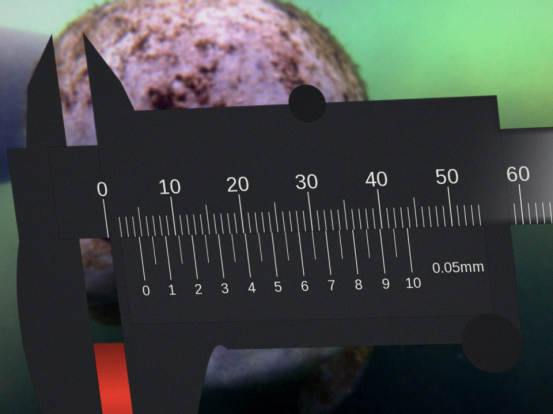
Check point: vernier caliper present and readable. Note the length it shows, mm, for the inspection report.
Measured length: 4.6 mm
